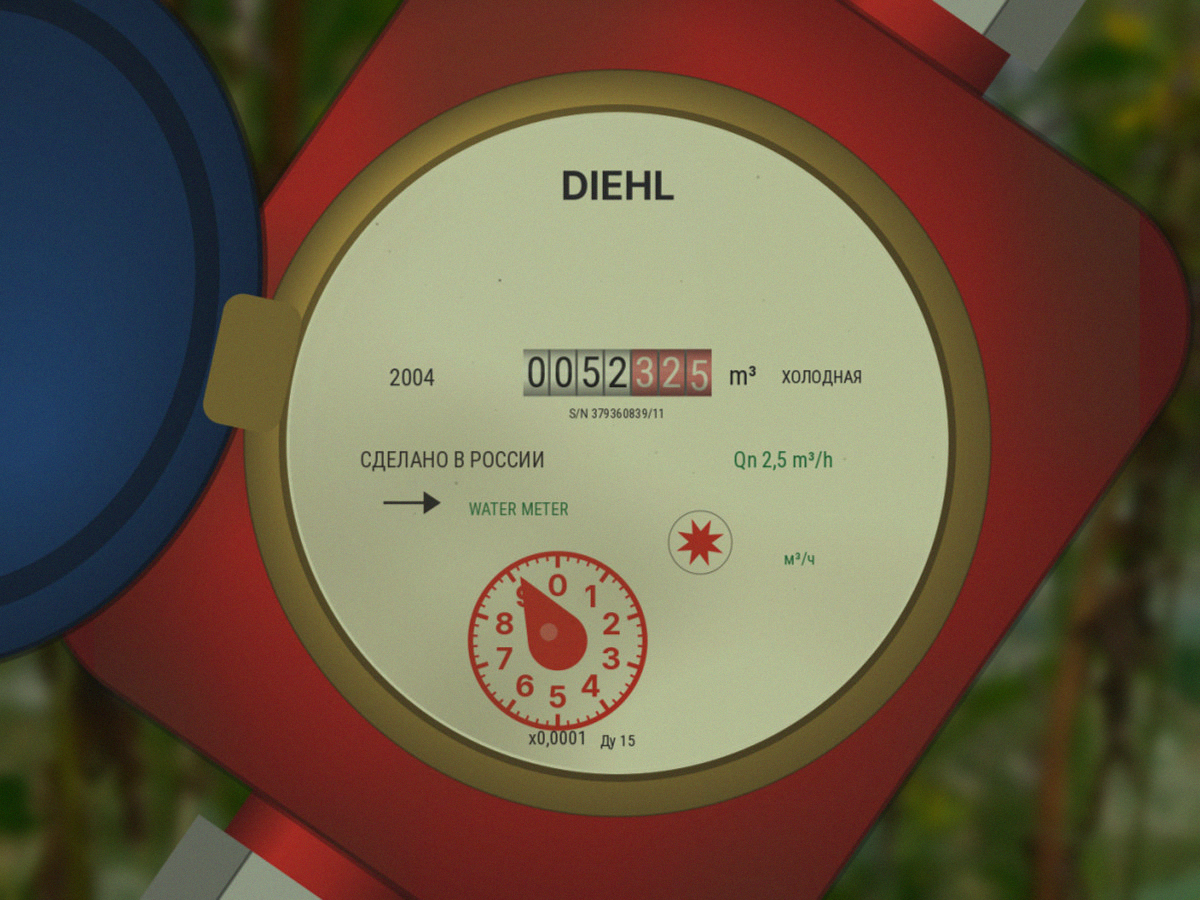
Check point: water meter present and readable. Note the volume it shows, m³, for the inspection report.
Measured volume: 52.3249 m³
